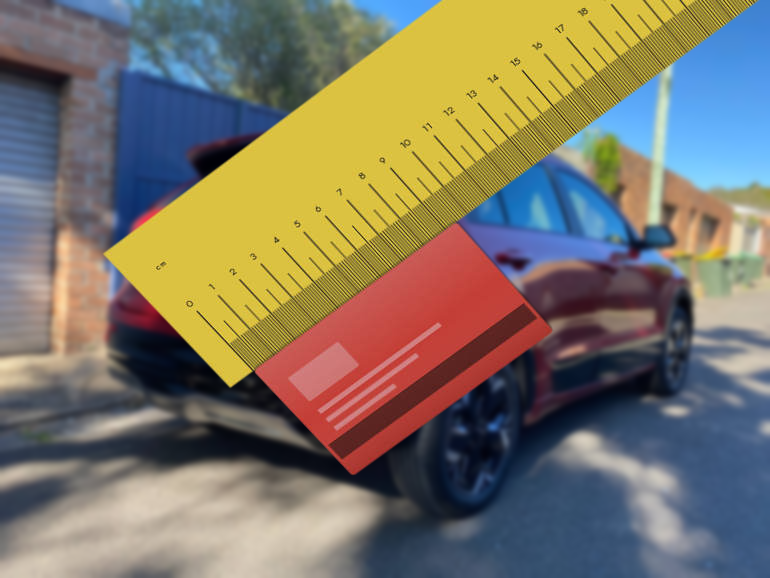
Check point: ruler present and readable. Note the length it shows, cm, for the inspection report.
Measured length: 9.5 cm
